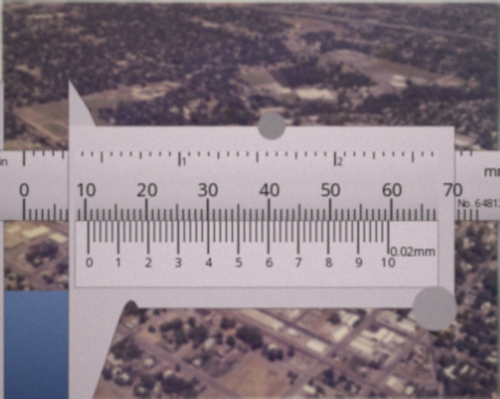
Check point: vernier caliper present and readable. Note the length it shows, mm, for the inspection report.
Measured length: 10.5 mm
